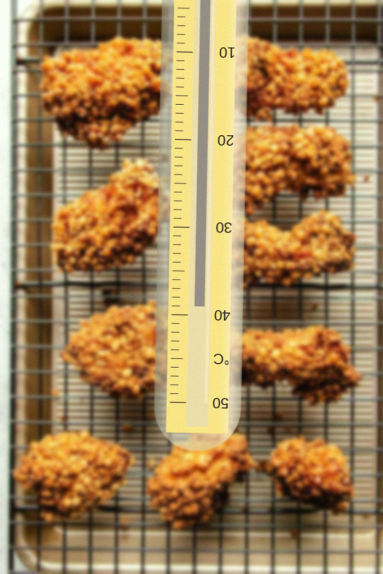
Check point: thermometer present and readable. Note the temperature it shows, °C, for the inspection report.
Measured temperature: 39 °C
